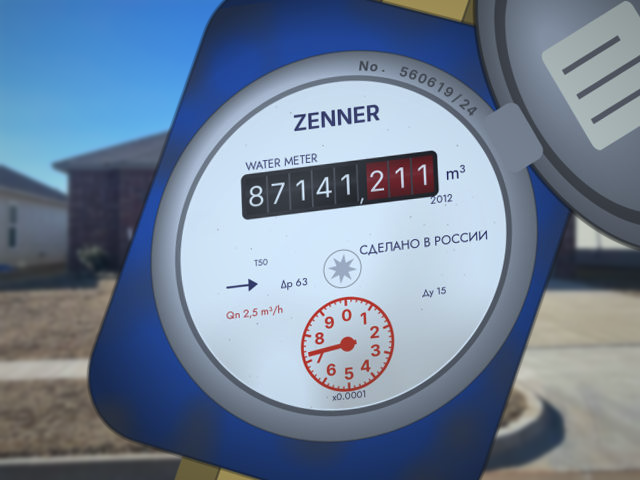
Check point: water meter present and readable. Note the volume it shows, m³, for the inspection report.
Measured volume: 87141.2117 m³
